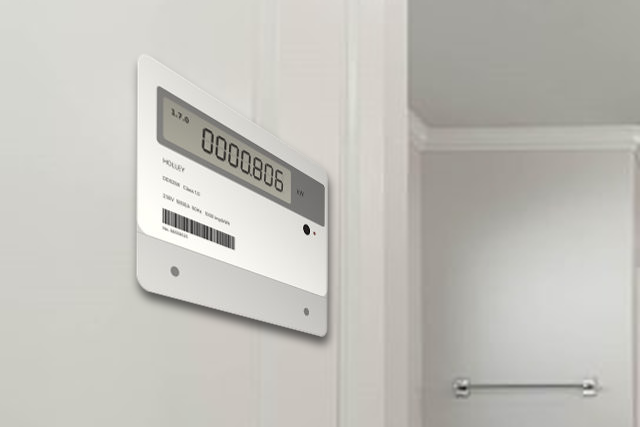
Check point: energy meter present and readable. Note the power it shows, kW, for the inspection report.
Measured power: 0.806 kW
